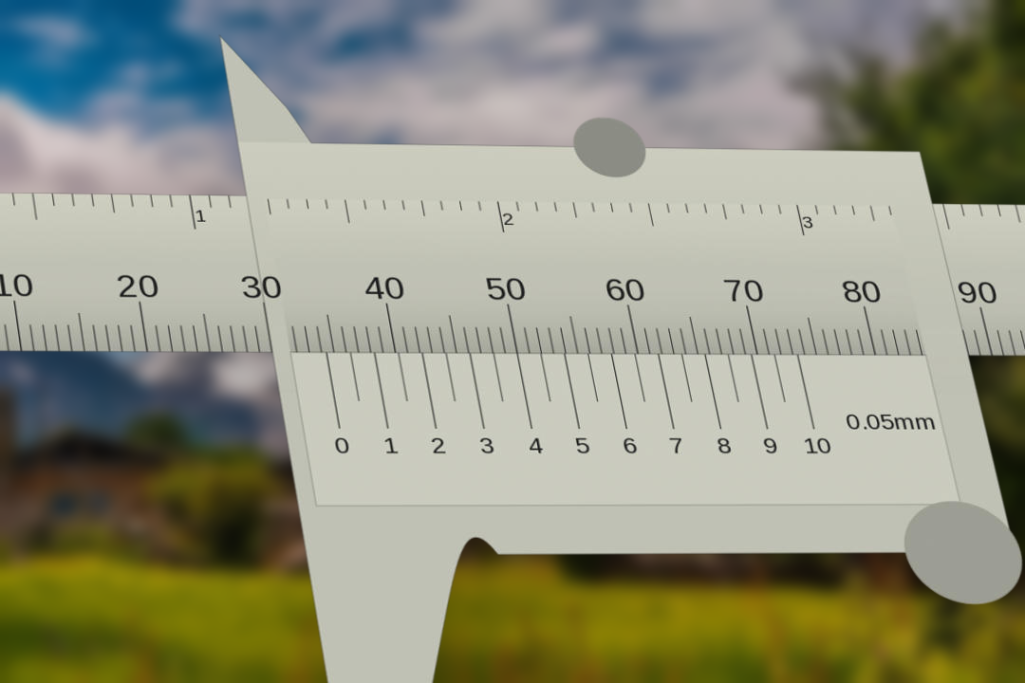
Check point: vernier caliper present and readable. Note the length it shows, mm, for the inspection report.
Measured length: 34.4 mm
